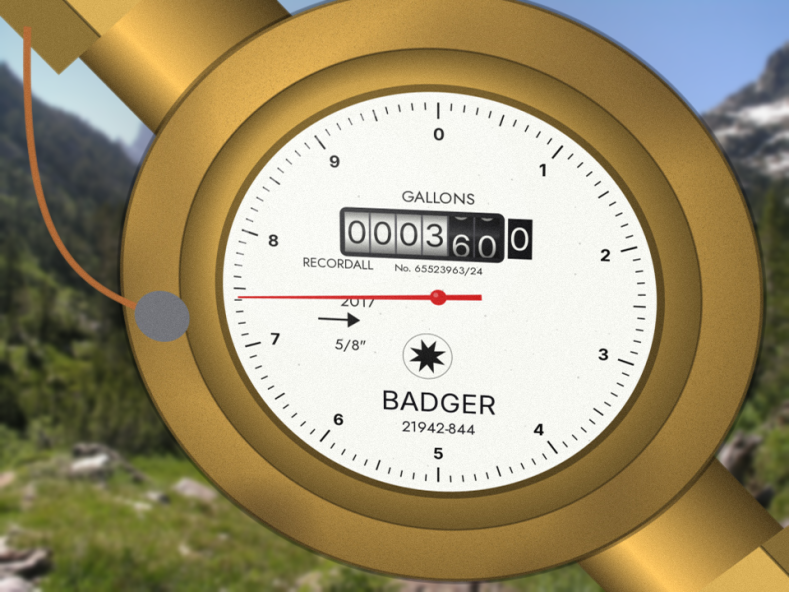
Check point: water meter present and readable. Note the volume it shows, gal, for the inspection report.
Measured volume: 3597.4 gal
